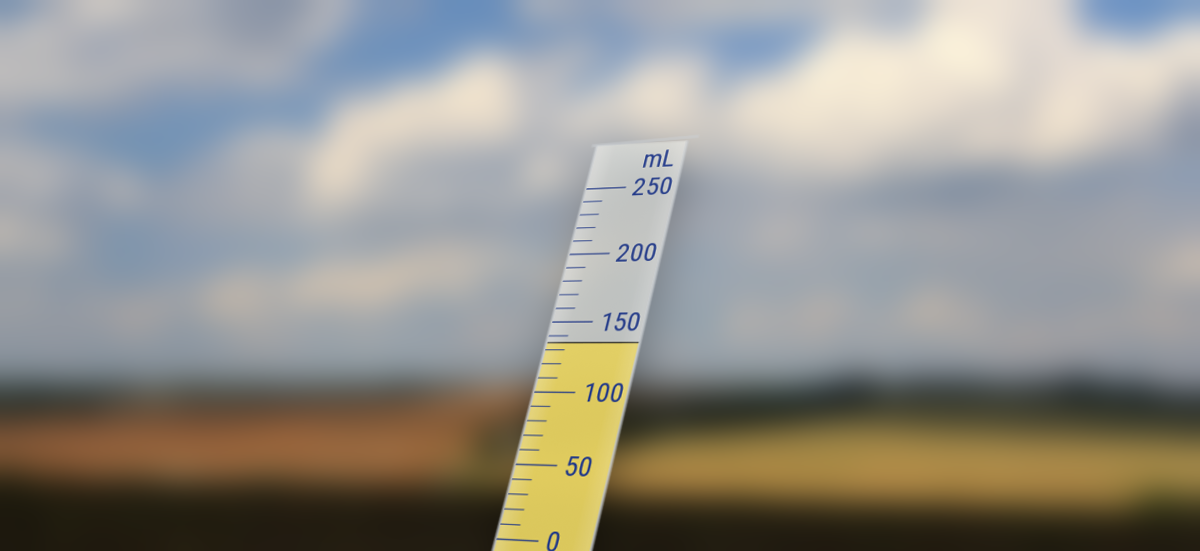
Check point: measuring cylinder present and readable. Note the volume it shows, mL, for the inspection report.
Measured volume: 135 mL
